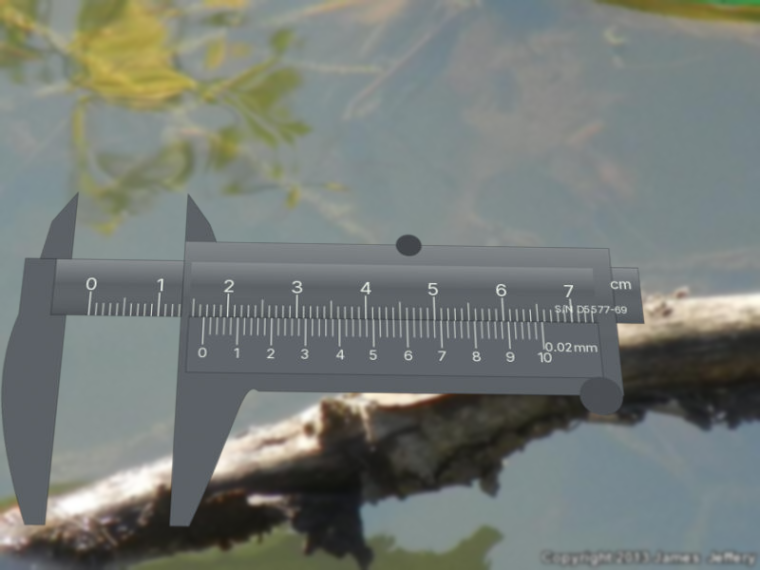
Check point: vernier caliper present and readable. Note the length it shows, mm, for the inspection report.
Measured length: 16.6 mm
